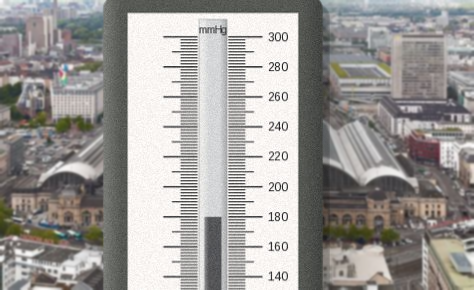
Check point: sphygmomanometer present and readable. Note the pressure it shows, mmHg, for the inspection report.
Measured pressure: 180 mmHg
